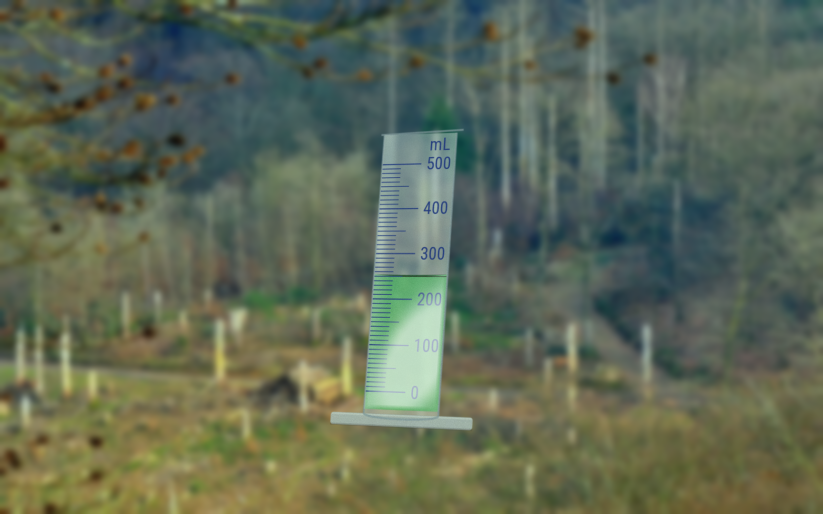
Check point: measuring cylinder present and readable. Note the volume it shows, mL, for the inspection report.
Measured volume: 250 mL
